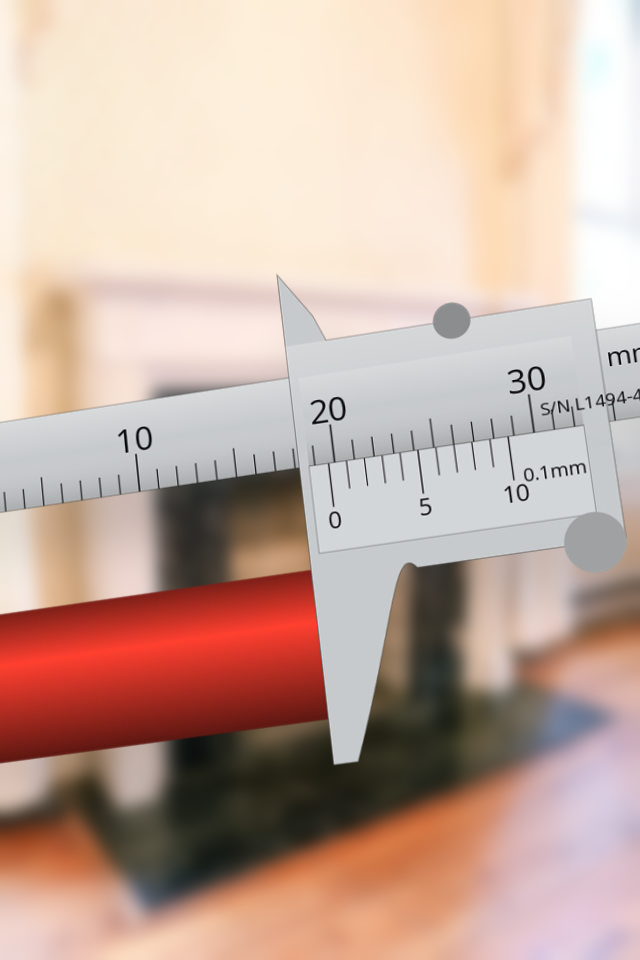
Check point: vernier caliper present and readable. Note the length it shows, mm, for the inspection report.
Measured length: 19.7 mm
